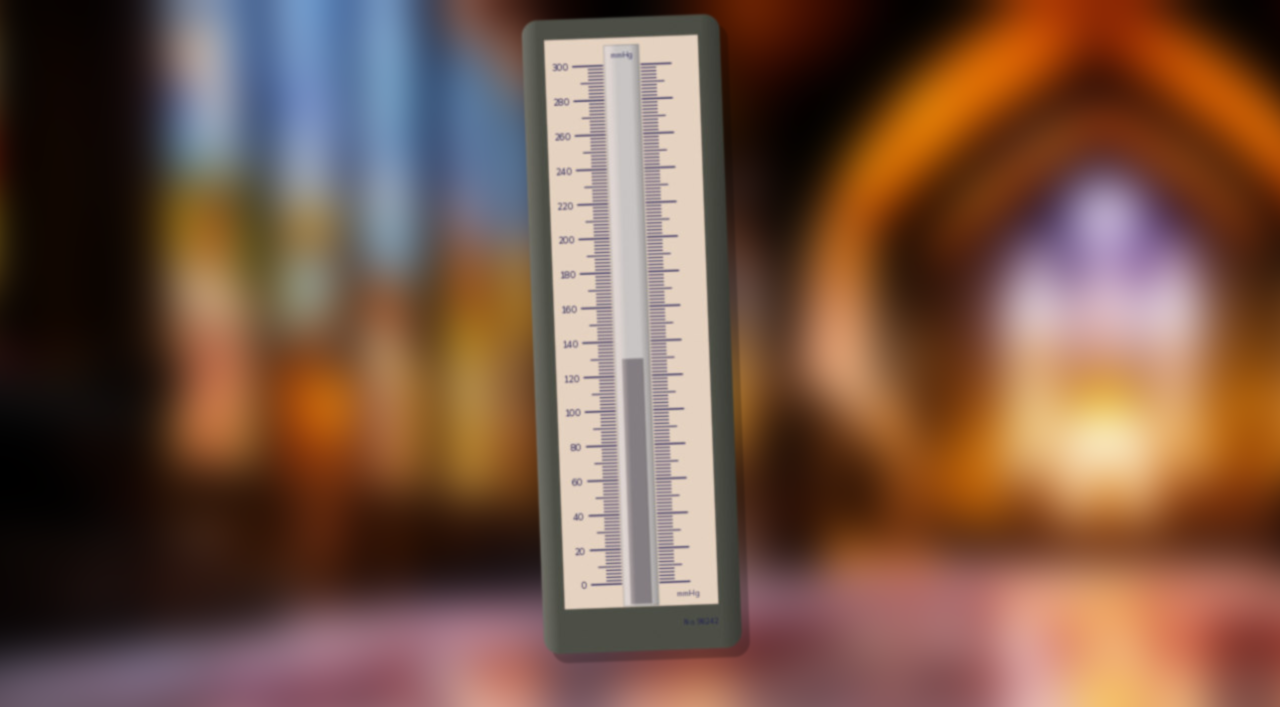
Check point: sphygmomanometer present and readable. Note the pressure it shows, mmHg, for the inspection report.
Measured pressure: 130 mmHg
